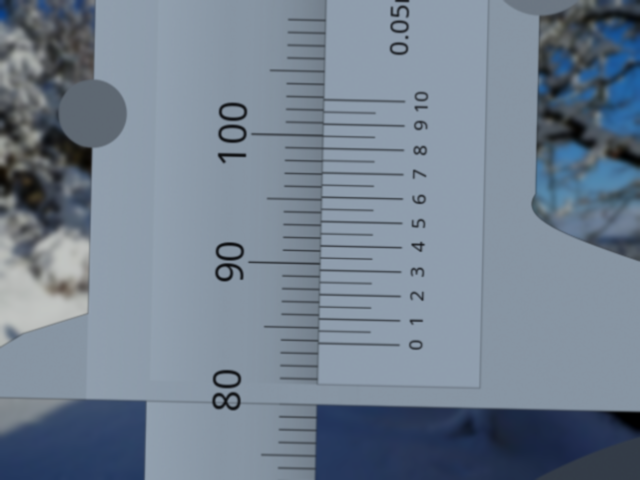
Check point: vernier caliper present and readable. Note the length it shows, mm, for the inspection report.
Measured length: 83.8 mm
